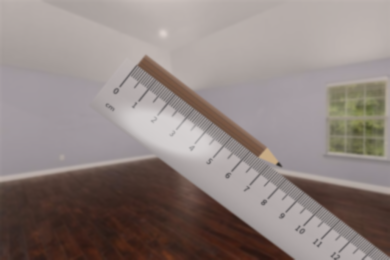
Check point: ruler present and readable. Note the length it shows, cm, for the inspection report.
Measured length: 7.5 cm
